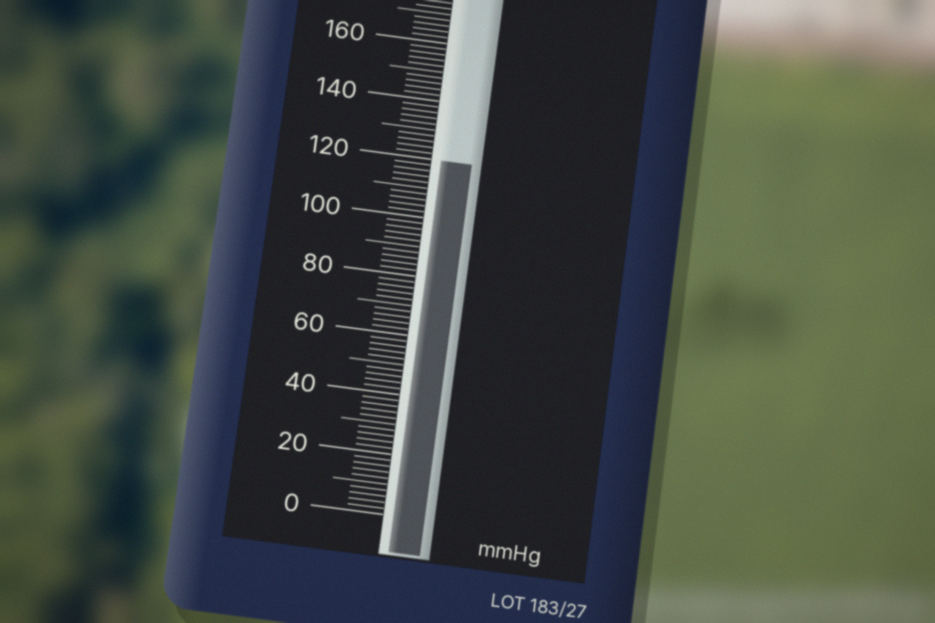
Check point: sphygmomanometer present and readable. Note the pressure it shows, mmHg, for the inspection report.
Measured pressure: 120 mmHg
